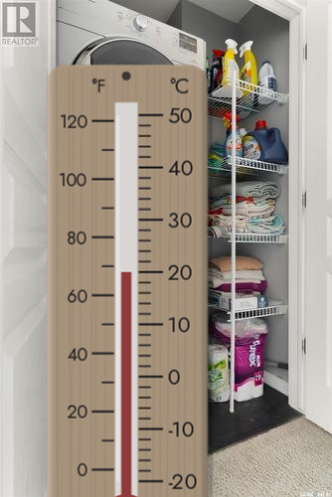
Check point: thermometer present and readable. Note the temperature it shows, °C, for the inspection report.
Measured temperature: 20 °C
